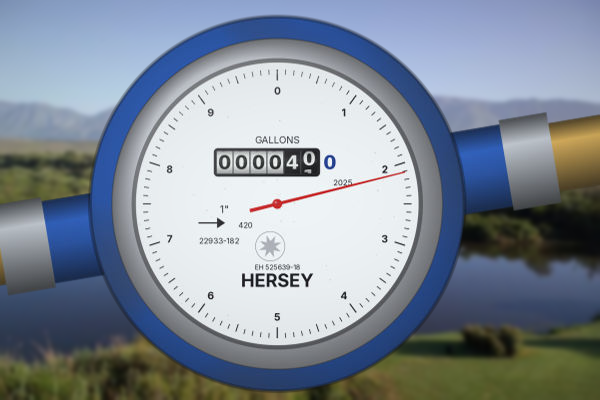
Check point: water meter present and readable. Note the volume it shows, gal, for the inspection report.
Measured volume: 402.1 gal
